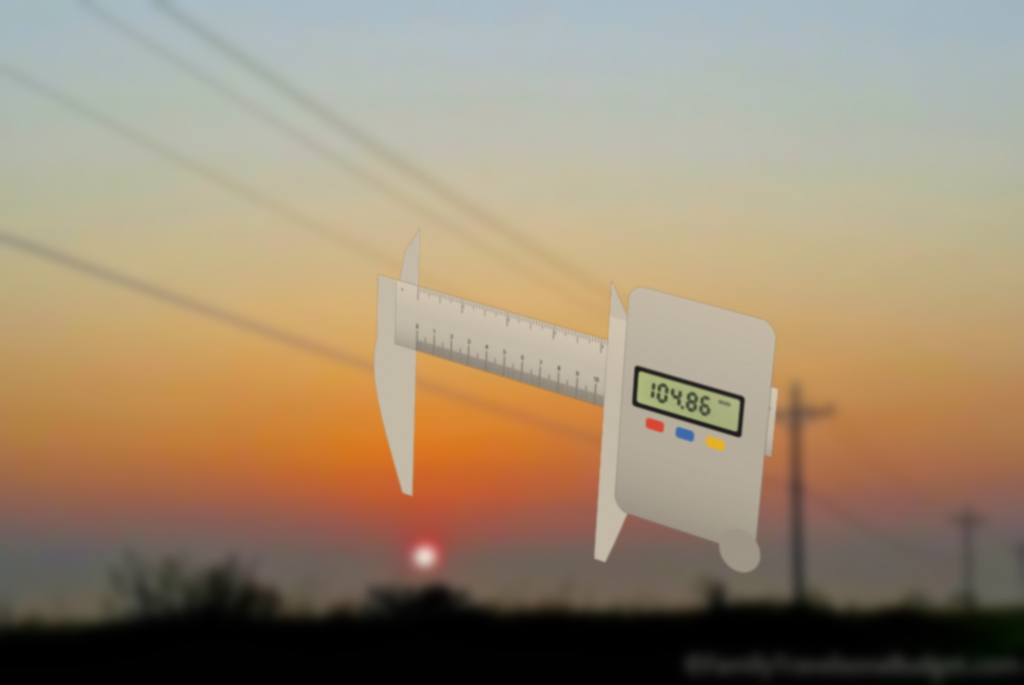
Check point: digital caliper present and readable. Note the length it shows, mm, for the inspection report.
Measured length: 104.86 mm
